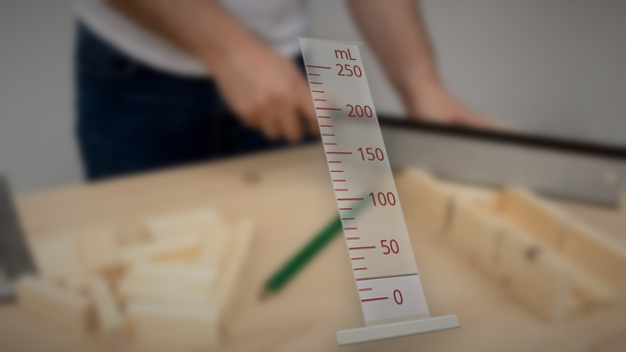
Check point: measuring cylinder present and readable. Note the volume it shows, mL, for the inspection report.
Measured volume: 20 mL
